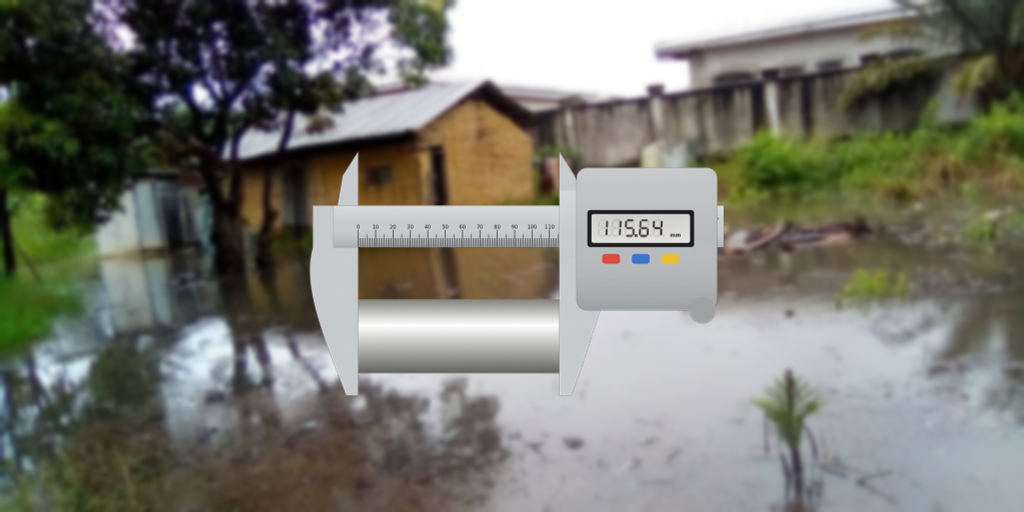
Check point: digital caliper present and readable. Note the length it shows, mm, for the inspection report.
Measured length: 115.64 mm
